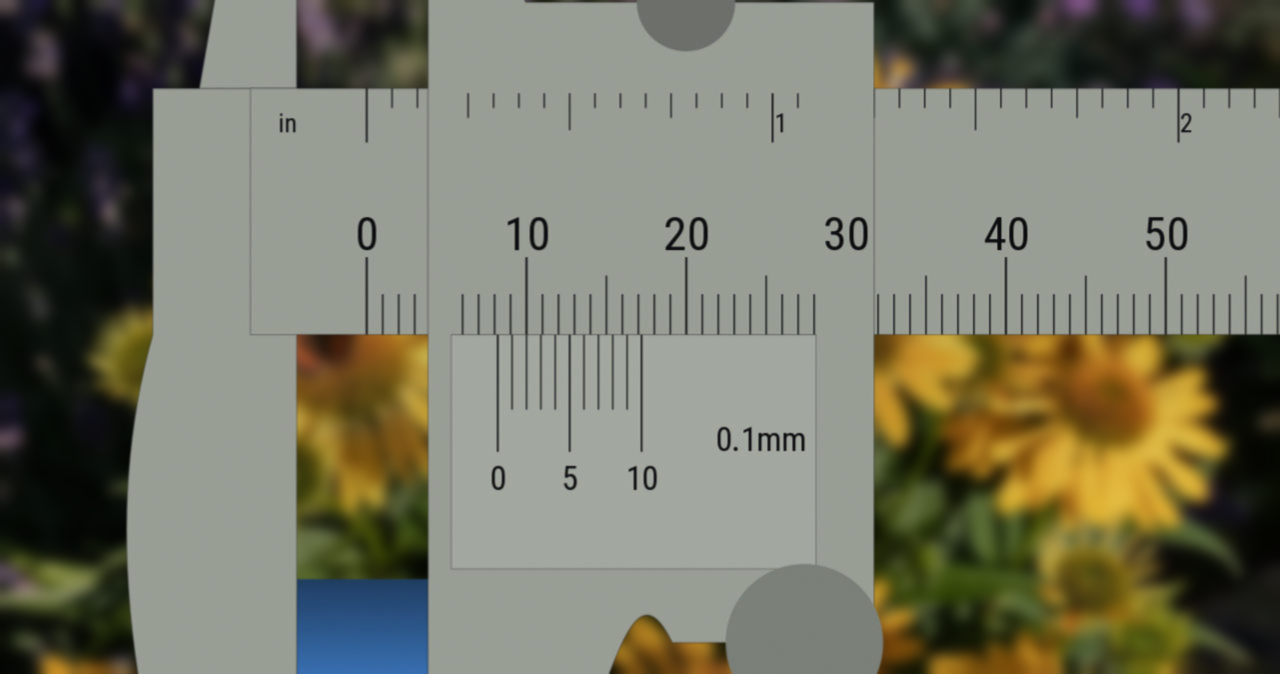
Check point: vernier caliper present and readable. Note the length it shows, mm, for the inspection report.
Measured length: 8.2 mm
